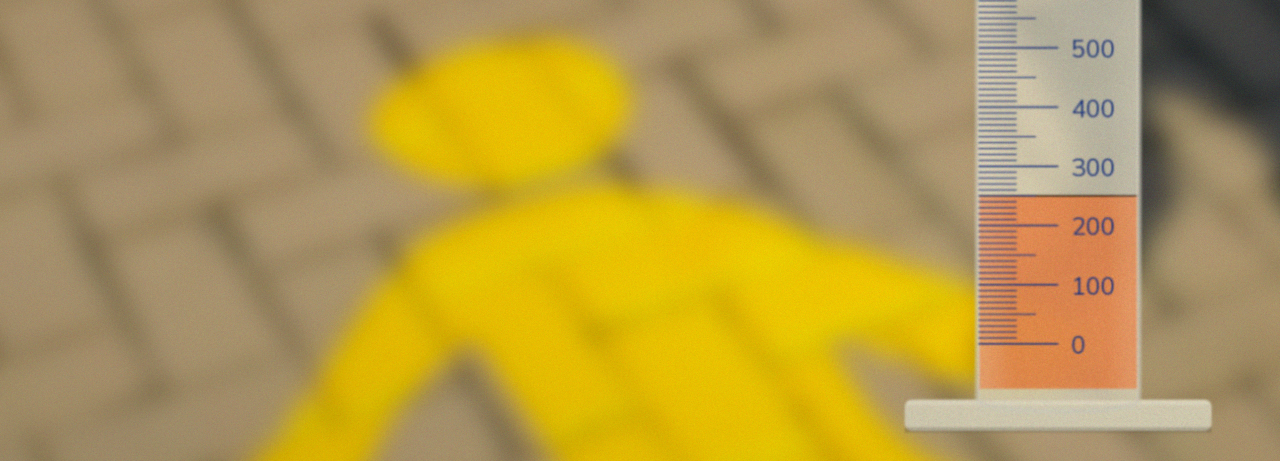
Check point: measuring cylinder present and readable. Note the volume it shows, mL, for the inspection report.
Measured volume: 250 mL
